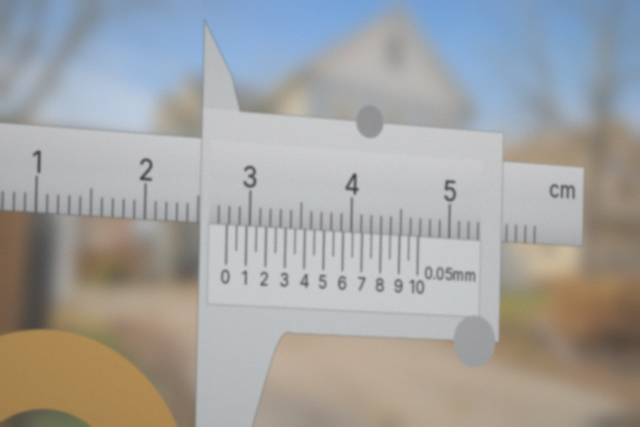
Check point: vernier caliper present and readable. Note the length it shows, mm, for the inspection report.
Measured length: 27.8 mm
